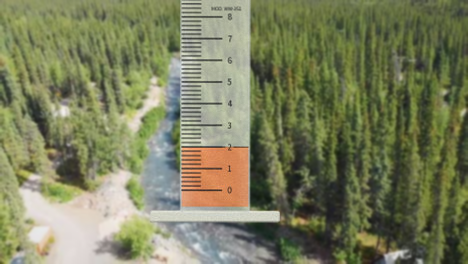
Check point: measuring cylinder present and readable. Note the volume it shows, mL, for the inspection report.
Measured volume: 2 mL
